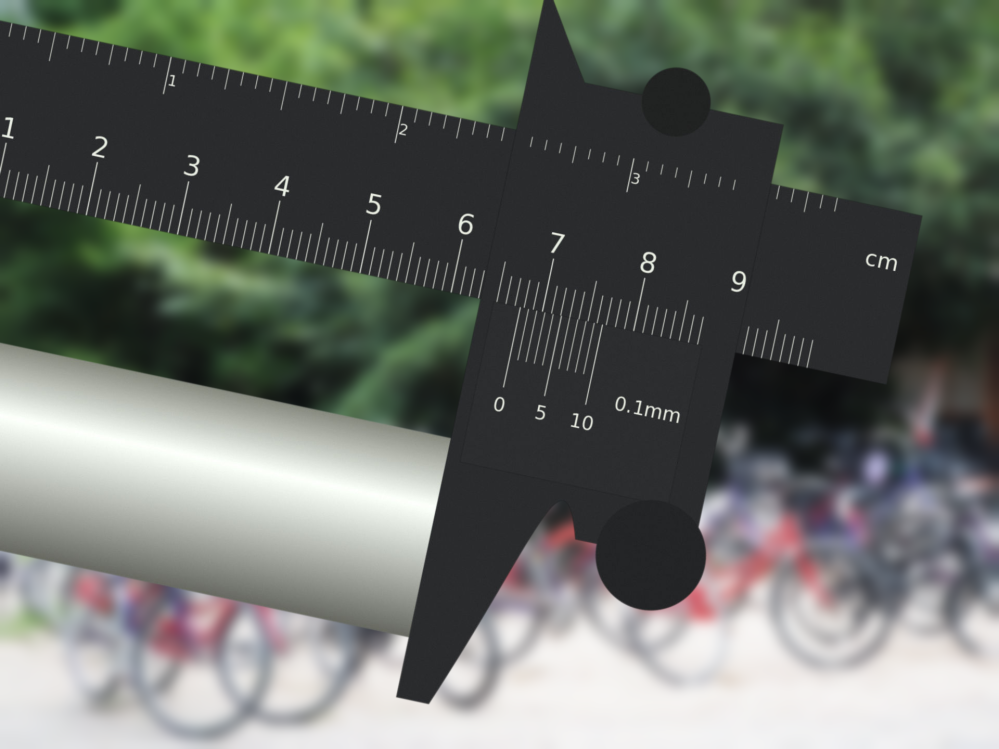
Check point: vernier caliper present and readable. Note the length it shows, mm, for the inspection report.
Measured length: 67.6 mm
